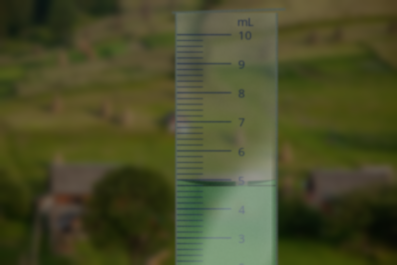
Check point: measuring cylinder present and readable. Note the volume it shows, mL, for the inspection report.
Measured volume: 4.8 mL
